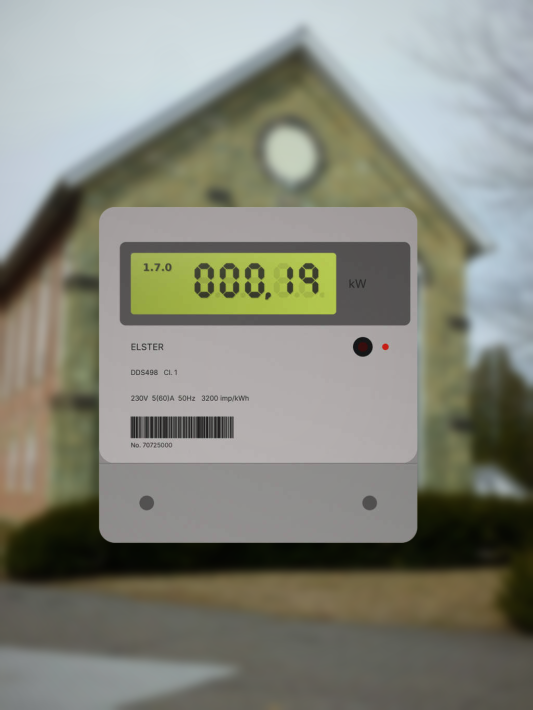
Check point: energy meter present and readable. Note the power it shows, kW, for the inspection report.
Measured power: 0.19 kW
